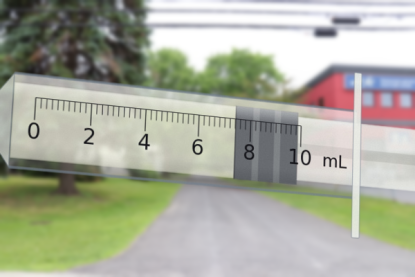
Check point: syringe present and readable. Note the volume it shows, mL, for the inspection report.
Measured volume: 7.4 mL
